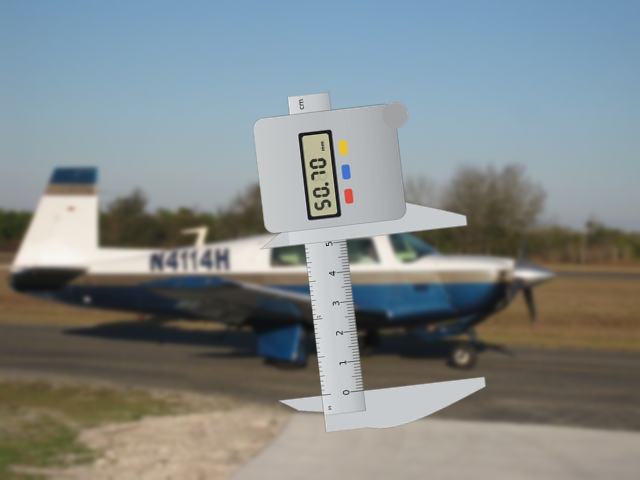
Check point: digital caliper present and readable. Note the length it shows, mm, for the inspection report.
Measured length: 50.70 mm
